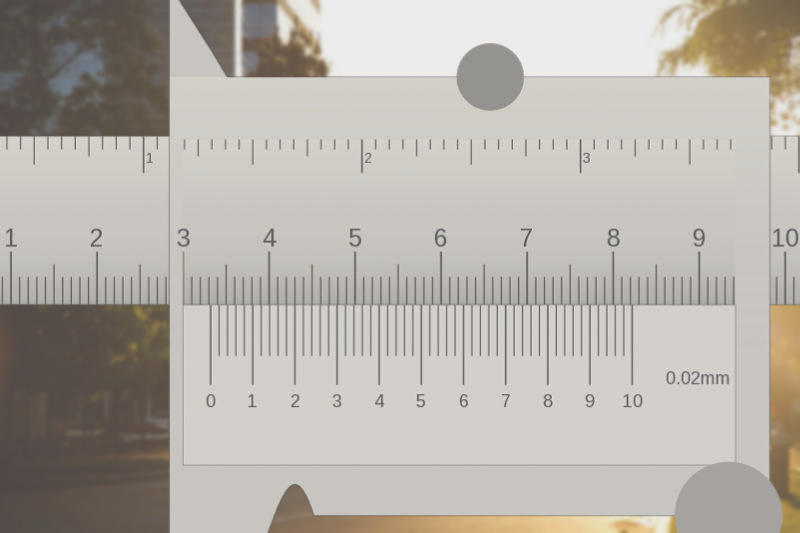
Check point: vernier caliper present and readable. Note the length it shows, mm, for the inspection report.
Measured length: 33.2 mm
